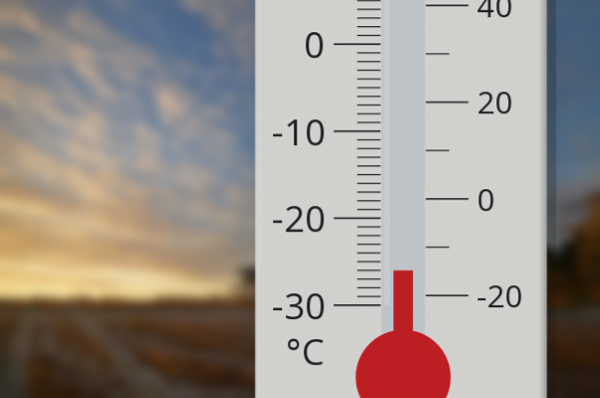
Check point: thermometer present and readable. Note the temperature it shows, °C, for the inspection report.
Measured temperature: -26 °C
